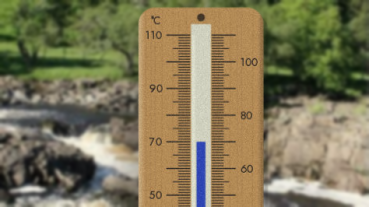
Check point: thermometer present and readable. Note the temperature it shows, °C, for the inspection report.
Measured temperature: 70 °C
